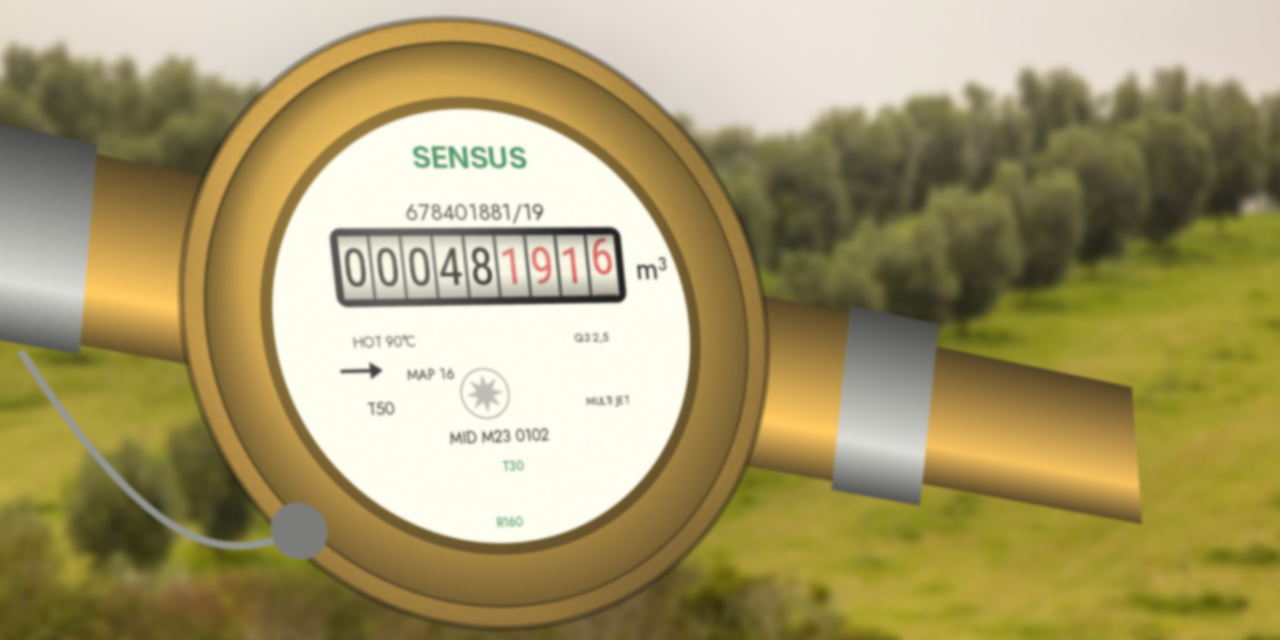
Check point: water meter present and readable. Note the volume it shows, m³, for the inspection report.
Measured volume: 48.1916 m³
